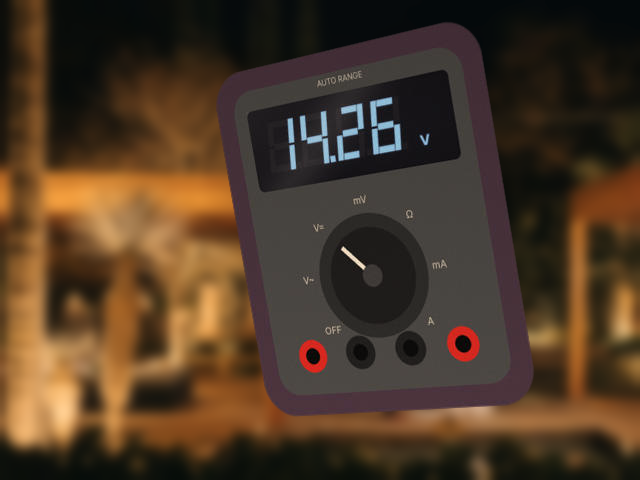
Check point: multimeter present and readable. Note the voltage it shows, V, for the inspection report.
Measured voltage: 14.26 V
